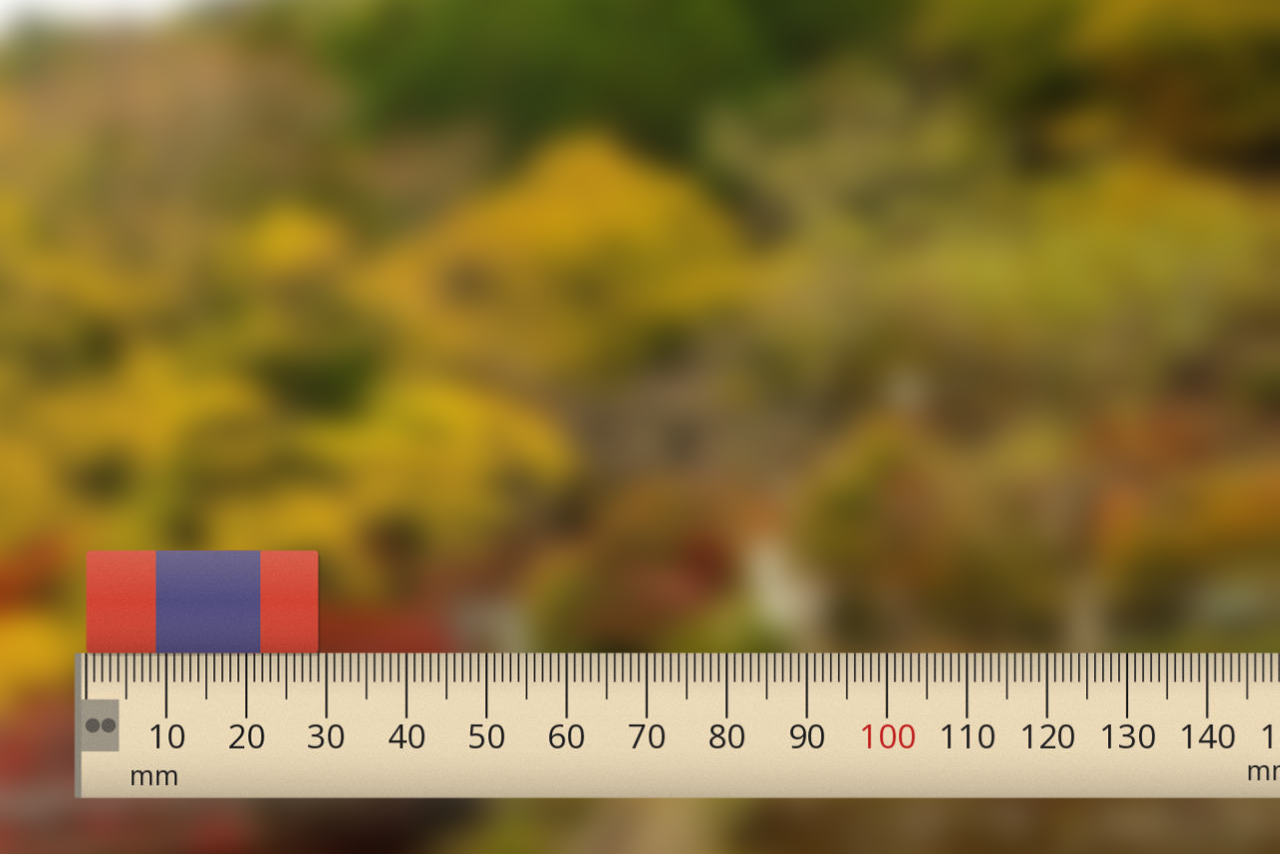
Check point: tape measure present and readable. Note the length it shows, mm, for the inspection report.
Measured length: 29 mm
